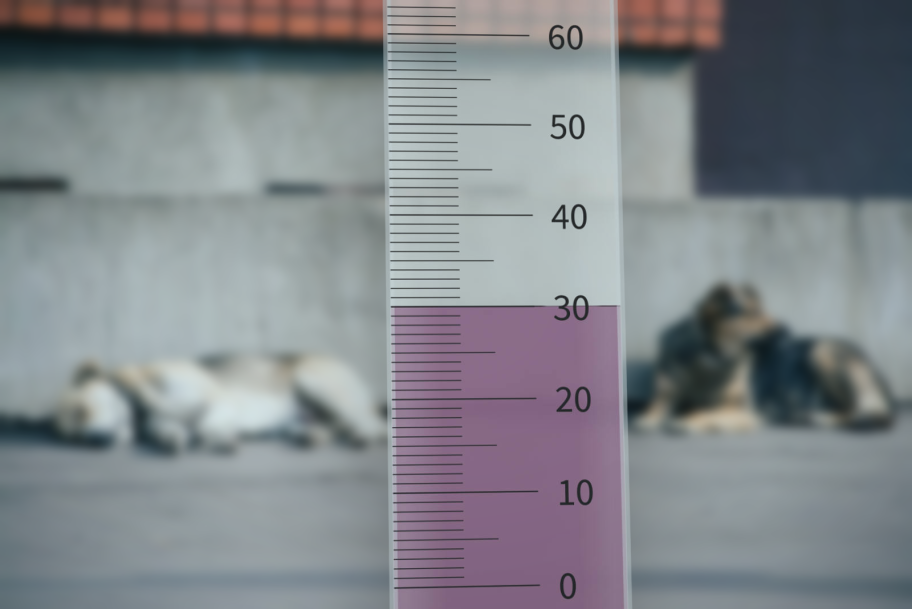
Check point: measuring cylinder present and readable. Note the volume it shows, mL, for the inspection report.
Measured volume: 30 mL
